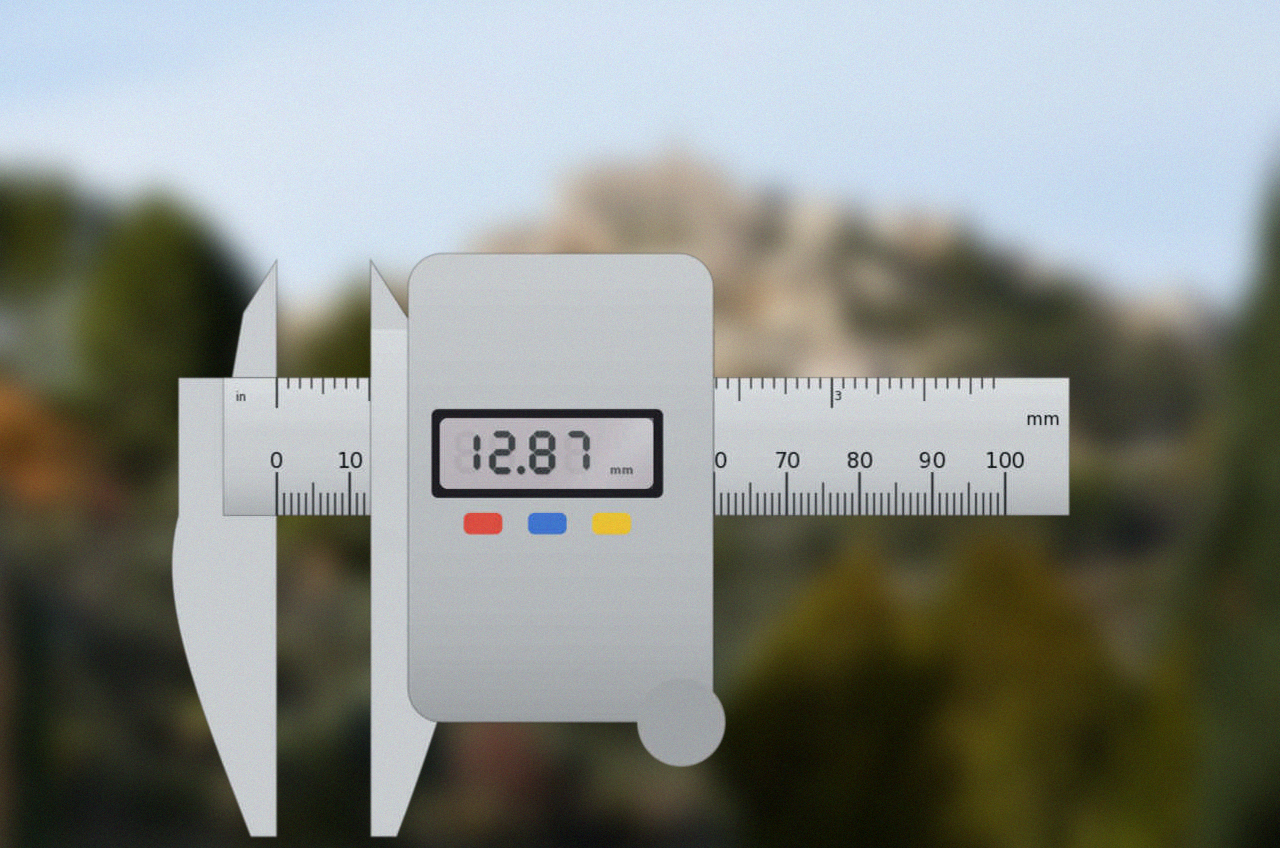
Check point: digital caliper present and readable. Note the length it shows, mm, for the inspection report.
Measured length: 12.87 mm
